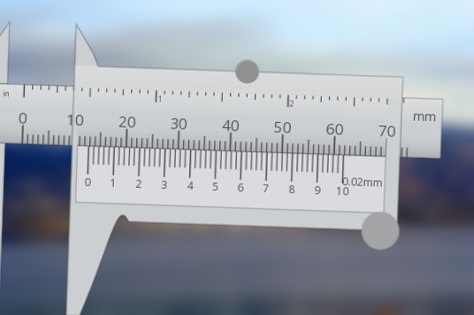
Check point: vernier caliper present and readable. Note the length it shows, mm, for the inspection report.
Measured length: 12.8 mm
